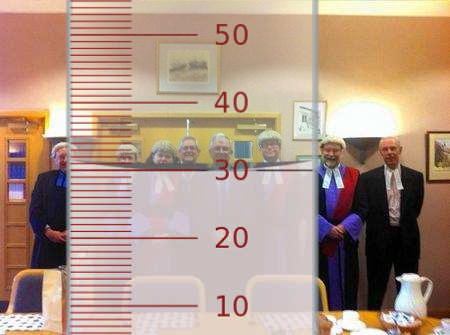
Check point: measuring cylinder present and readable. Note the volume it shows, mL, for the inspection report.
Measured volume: 30 mL
